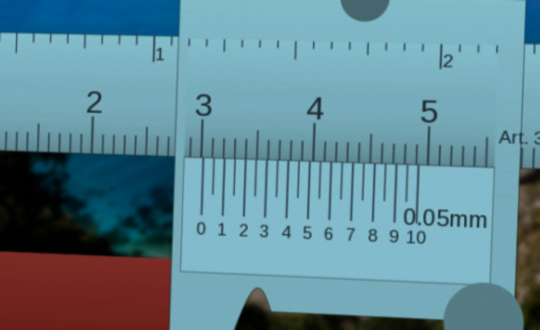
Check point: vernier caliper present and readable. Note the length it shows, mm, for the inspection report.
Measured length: 30.2 mm
